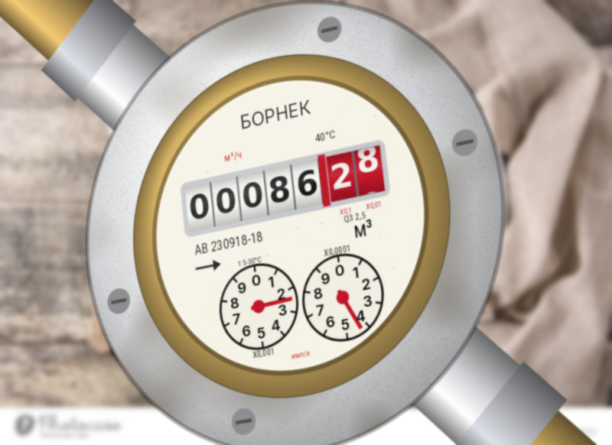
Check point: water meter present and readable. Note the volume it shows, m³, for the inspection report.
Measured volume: 86.2824 m³
